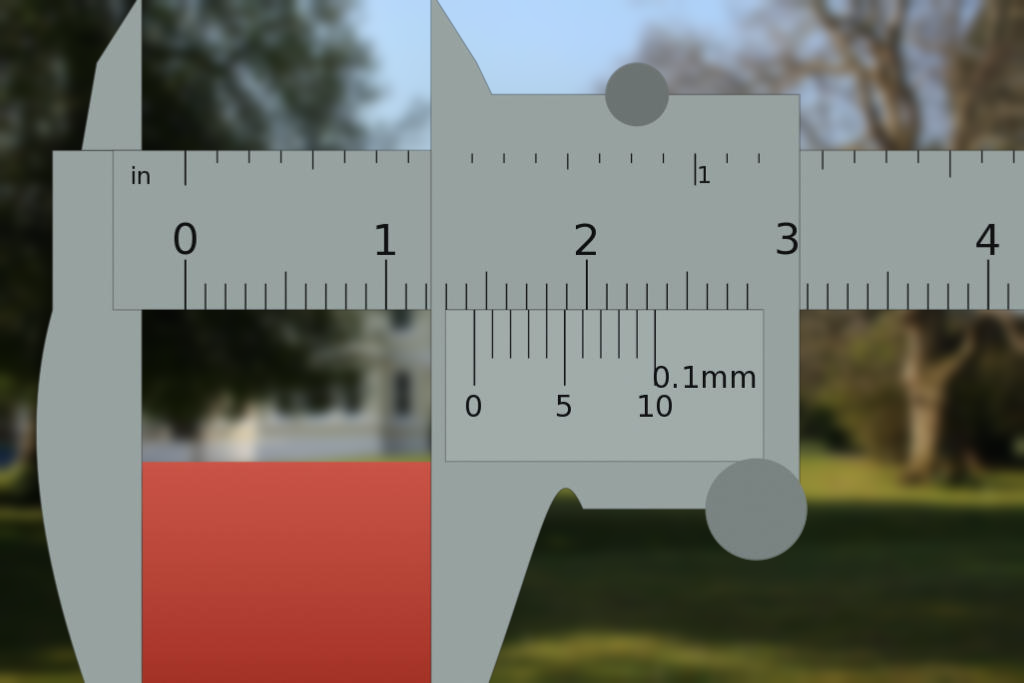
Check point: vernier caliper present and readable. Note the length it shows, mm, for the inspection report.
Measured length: 14.4 mm
